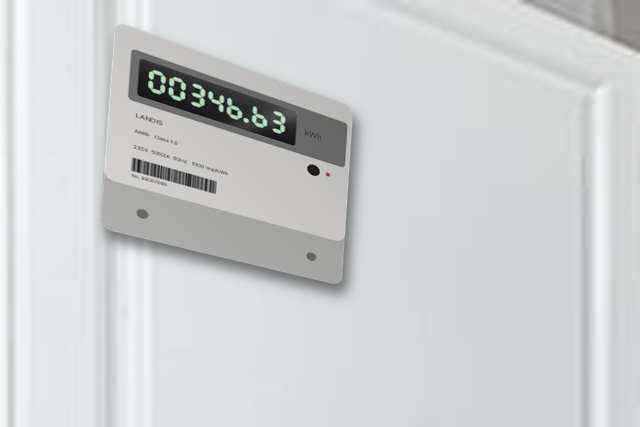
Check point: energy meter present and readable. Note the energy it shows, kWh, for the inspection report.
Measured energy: 346.63 kWh
